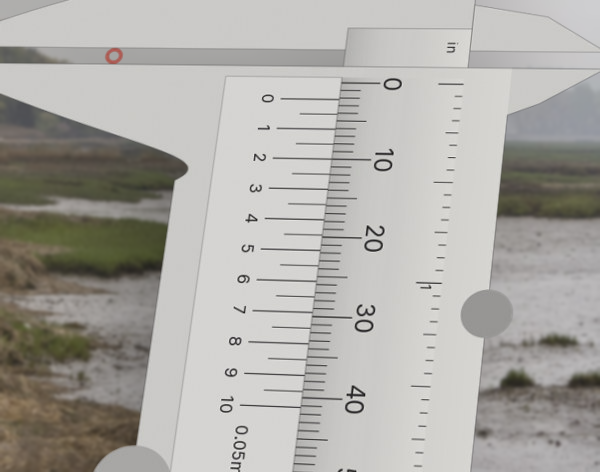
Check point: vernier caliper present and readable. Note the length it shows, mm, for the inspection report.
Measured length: 2.2 mm
